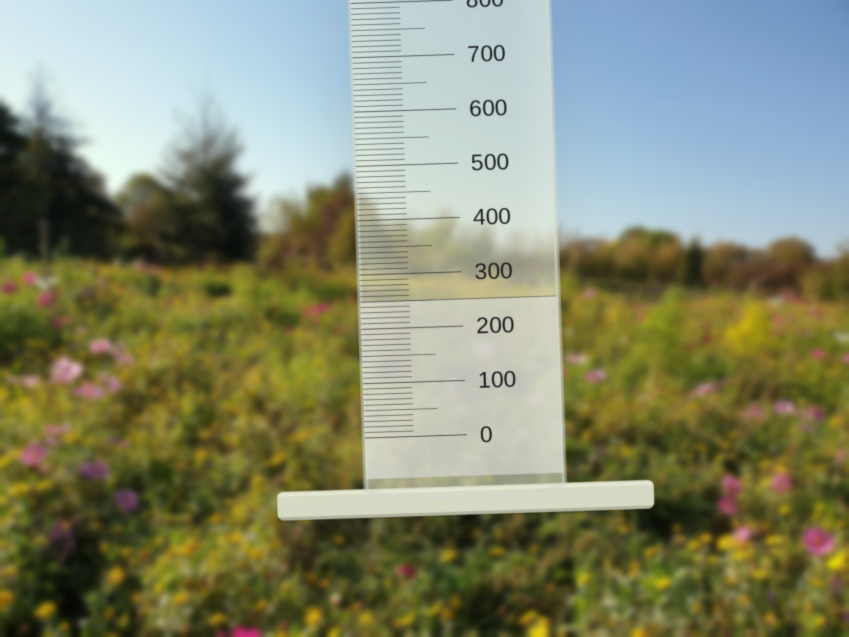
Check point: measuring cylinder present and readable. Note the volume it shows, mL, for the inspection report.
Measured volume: 250 mL
